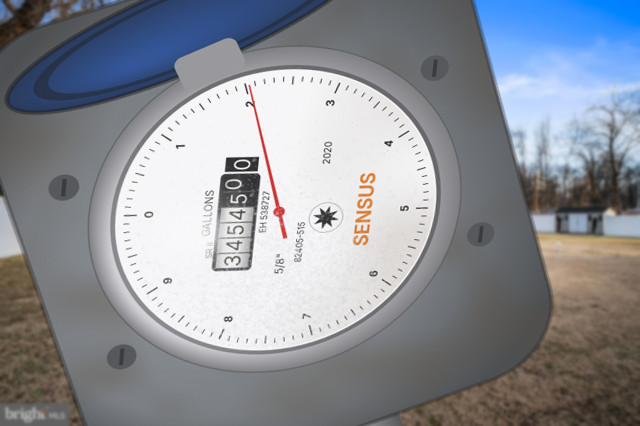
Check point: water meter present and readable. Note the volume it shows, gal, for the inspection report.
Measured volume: 3454502.0 gal
